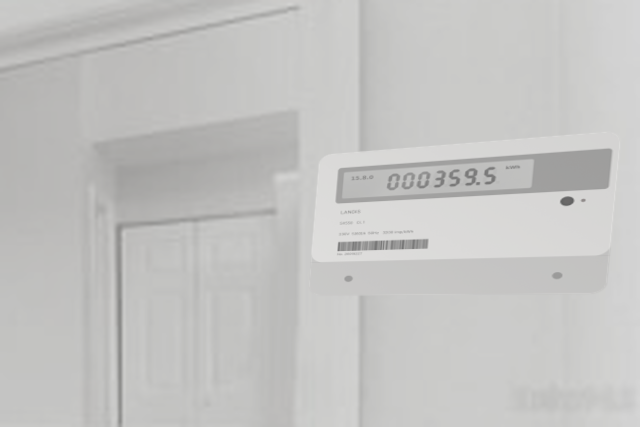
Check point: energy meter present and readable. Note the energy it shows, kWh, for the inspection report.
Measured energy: 359.5 kWh
